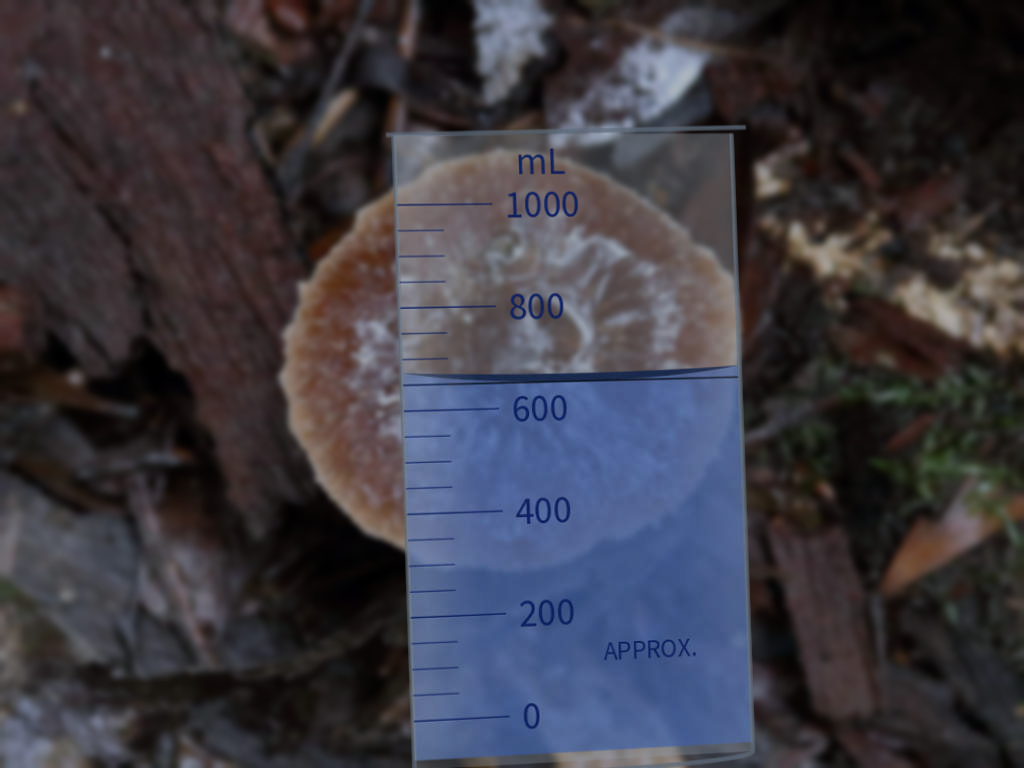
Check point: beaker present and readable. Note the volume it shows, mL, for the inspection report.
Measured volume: 650 mL
